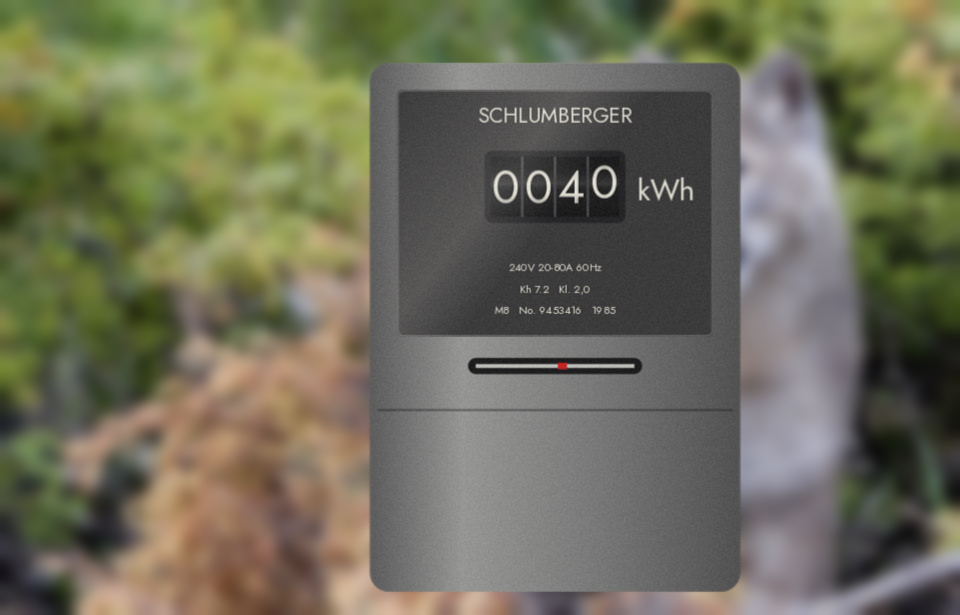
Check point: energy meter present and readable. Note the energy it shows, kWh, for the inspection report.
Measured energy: 40 kWh
